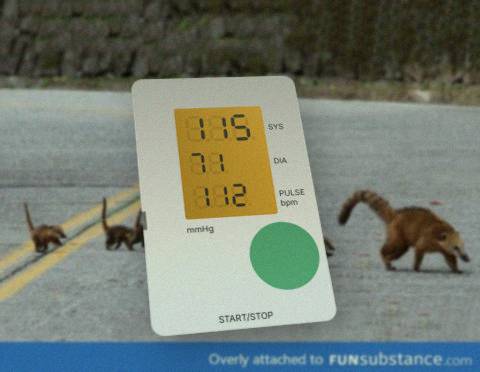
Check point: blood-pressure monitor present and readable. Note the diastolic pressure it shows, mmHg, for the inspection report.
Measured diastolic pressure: 71 mmHg
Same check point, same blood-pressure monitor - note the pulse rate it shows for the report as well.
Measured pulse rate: 112 bpm
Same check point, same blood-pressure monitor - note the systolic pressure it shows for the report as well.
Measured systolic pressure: 115 mmHg
